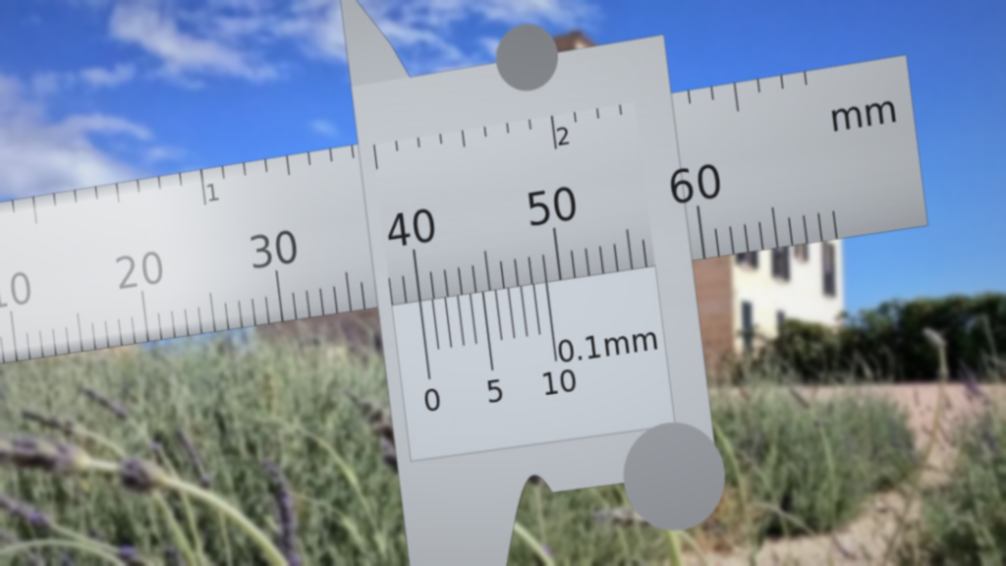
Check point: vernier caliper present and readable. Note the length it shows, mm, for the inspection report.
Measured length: 40.0 mm
